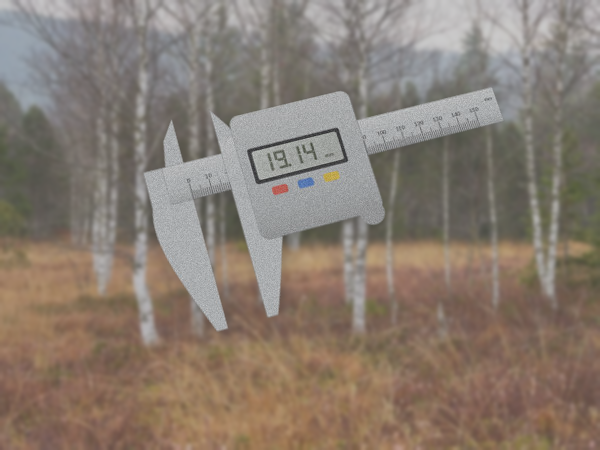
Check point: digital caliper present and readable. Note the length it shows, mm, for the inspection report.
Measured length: 19.14 mm
